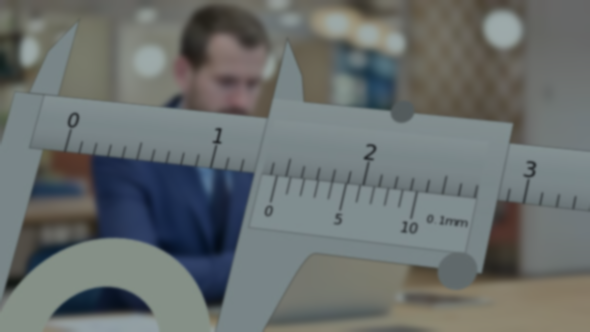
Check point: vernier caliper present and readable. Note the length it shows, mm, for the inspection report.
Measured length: 14.4 mm
